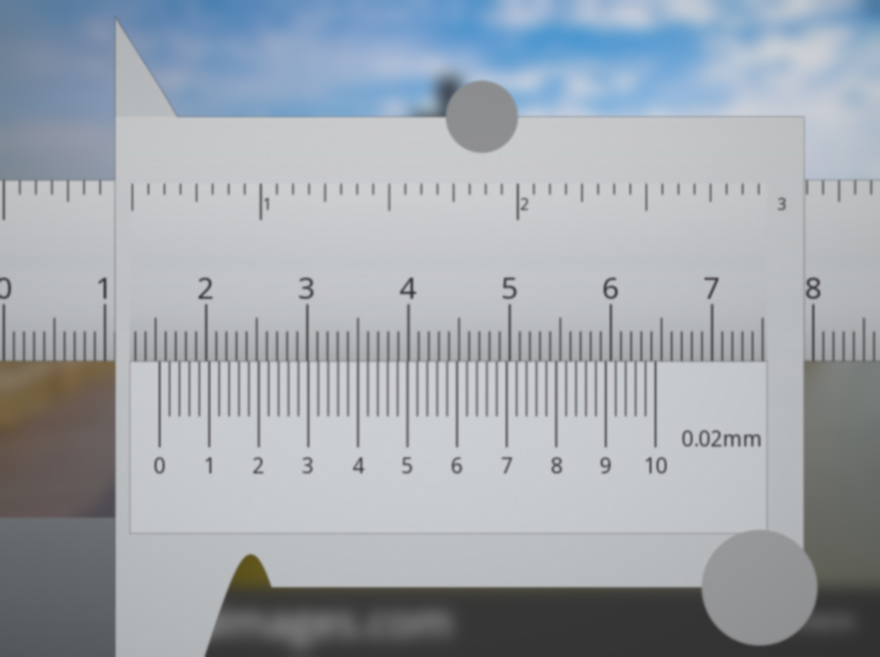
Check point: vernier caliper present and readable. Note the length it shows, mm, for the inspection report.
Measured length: 15.4 mm
